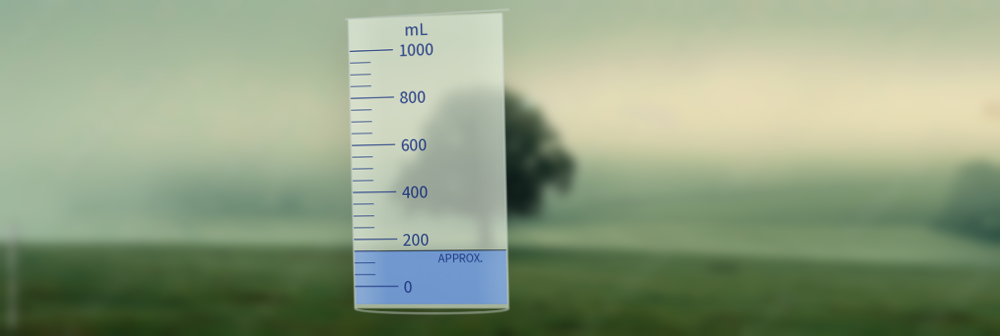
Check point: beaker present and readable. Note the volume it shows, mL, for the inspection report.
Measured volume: 150 mL
